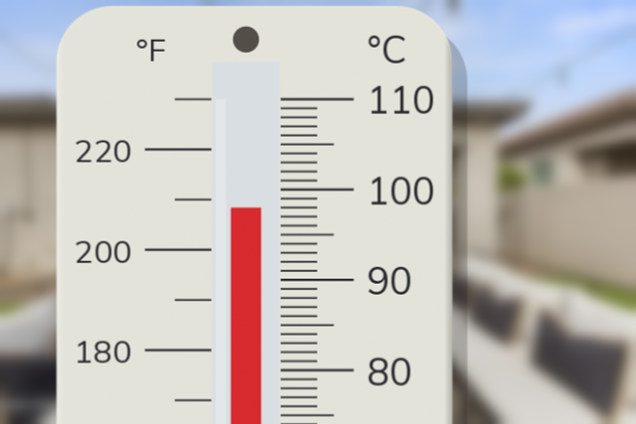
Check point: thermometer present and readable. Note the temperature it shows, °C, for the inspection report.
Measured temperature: 98 °C
